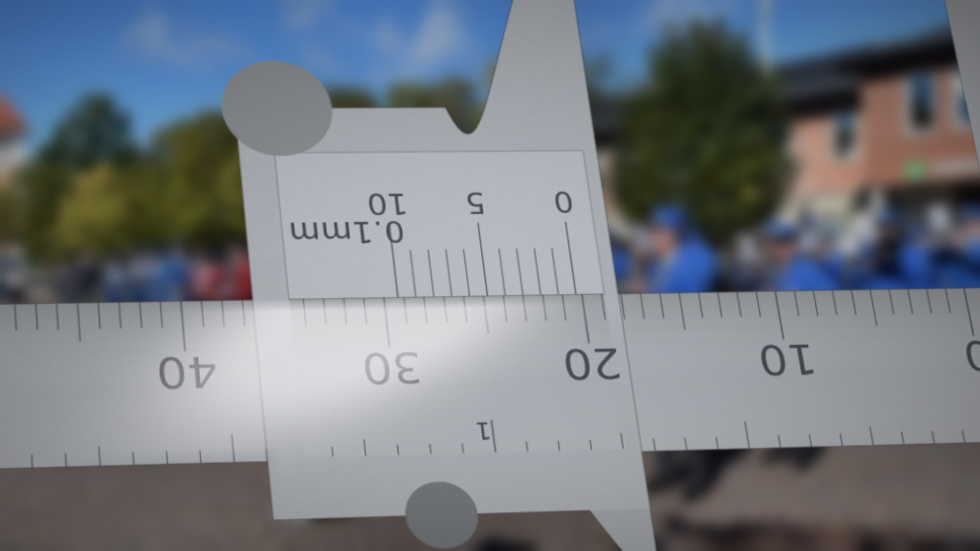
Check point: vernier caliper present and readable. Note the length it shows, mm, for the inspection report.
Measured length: 20.3 mm
